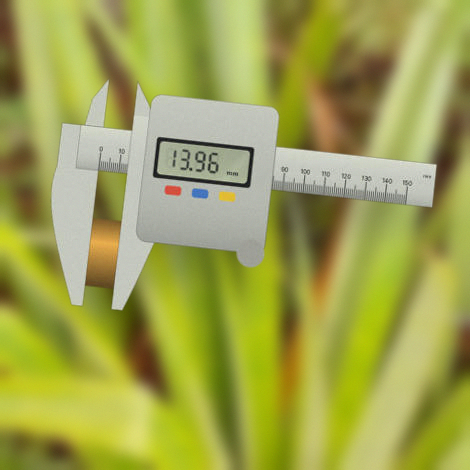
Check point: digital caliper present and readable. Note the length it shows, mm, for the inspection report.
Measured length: 13.96 mm
